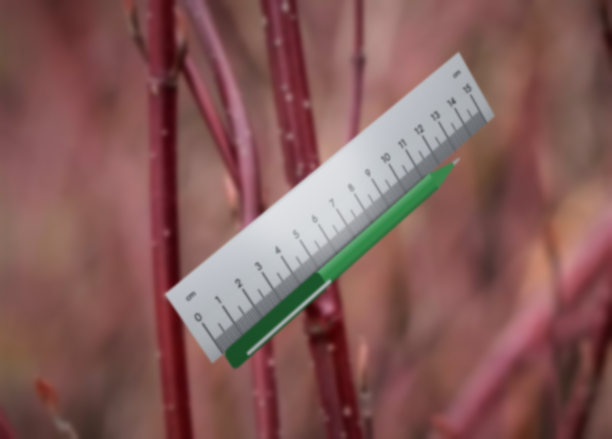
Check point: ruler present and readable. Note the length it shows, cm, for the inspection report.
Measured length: 13 cm
